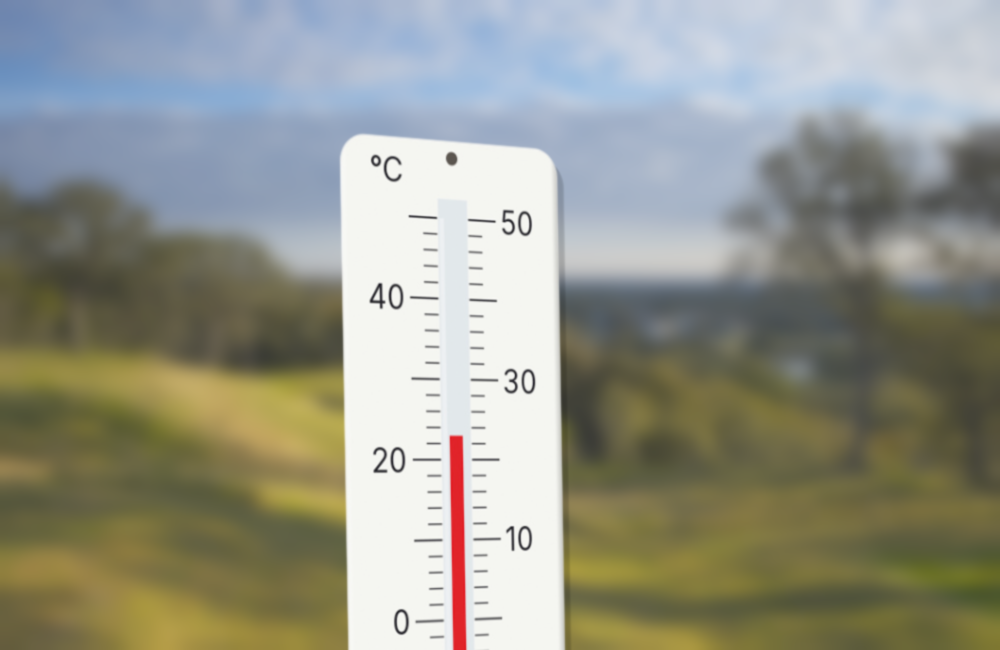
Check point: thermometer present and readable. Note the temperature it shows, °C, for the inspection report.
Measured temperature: 23 °C
